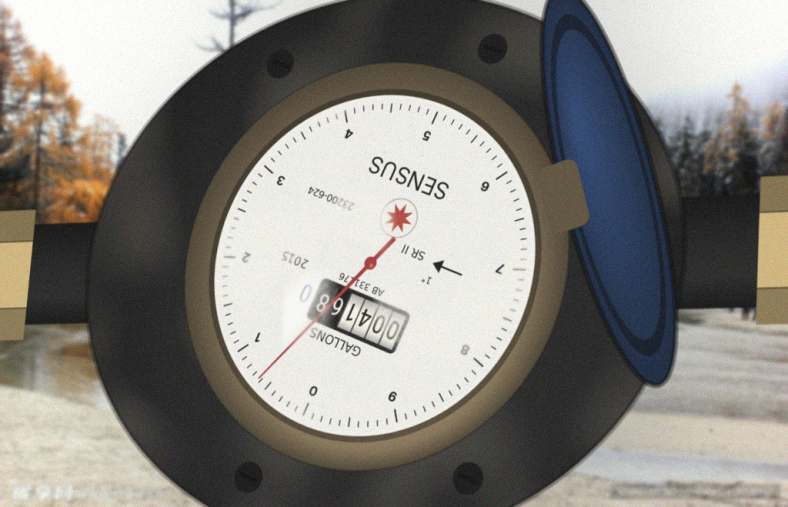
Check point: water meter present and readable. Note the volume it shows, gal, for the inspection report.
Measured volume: 41680.6 gal
